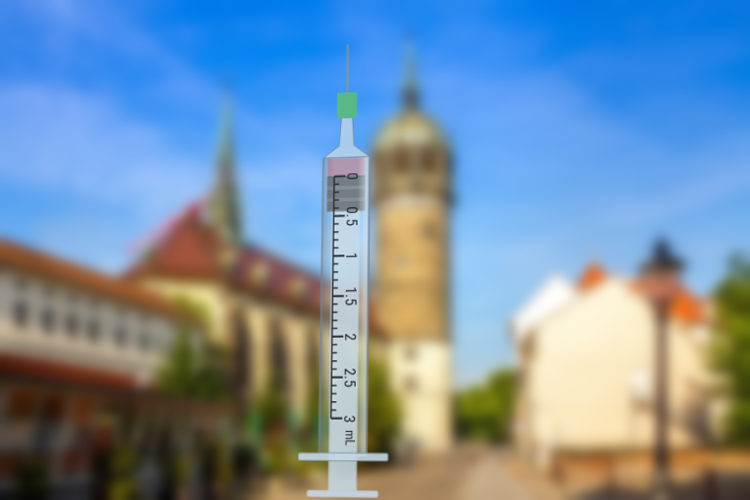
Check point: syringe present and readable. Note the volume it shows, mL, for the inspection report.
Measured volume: 0 mL
